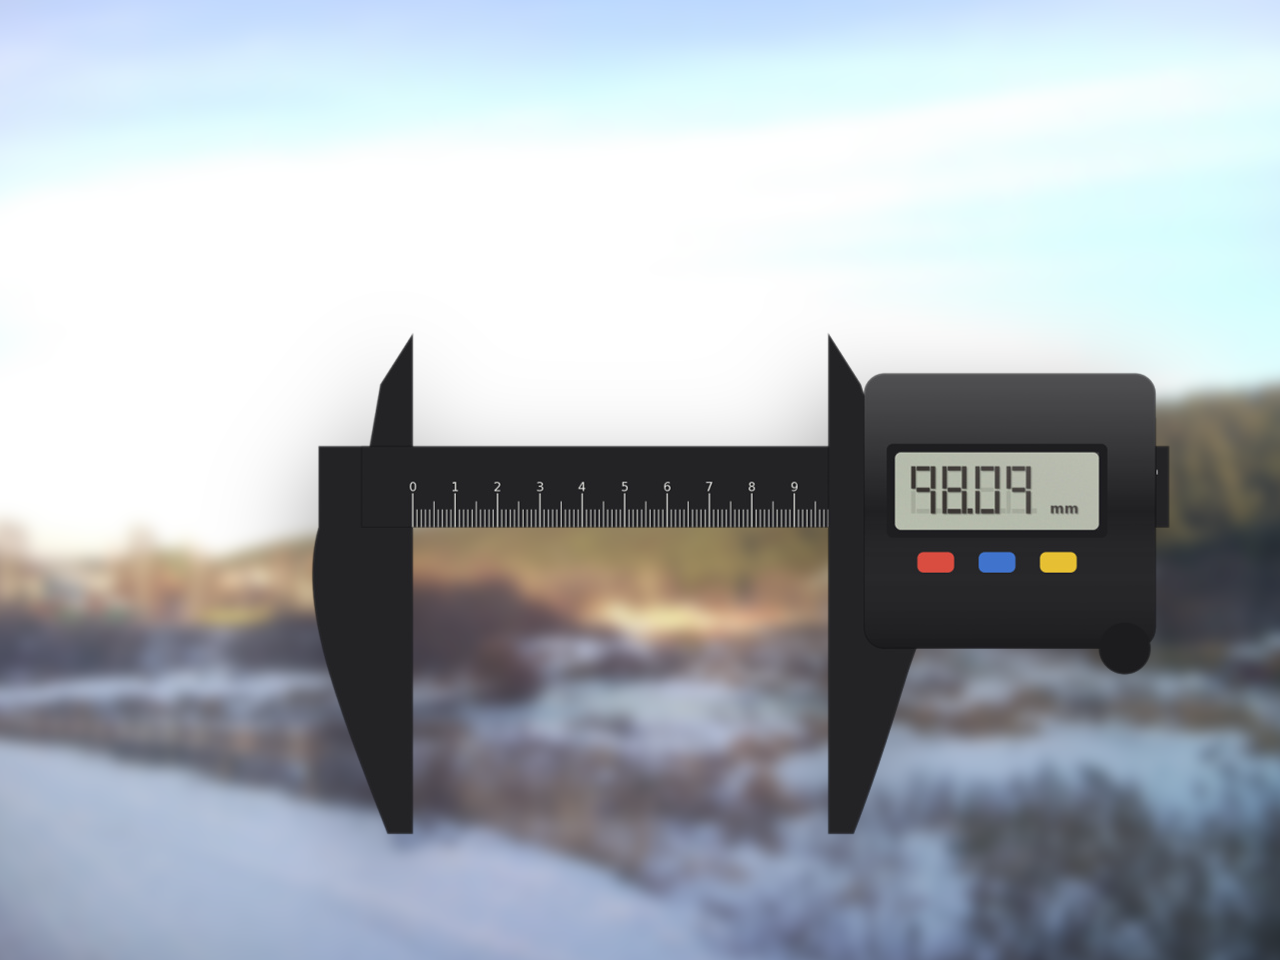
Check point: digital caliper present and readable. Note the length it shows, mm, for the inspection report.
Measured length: 98.09 mm
